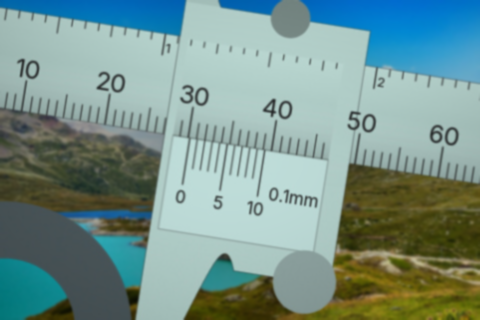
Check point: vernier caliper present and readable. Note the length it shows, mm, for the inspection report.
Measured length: 30.2 mm
